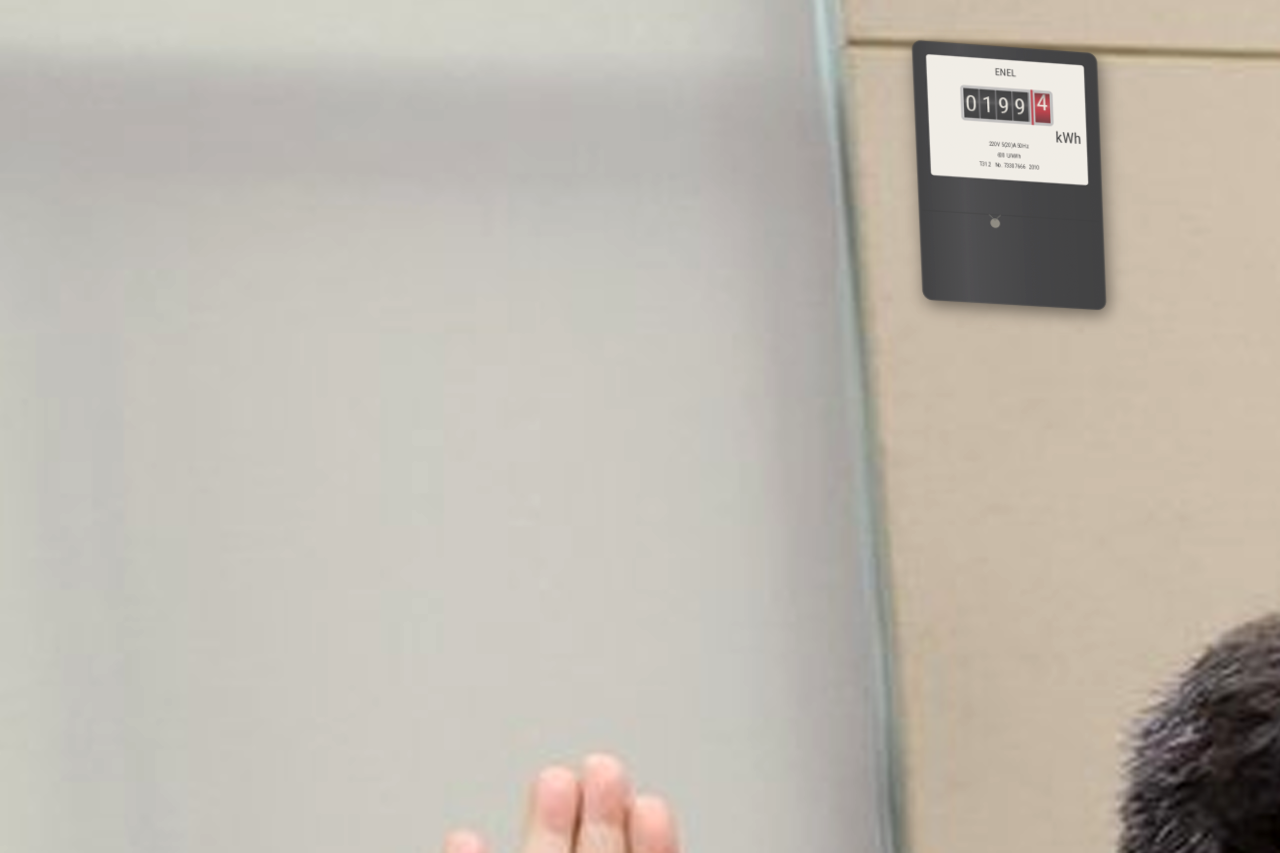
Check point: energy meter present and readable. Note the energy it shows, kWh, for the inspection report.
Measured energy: 199.4 kWh
